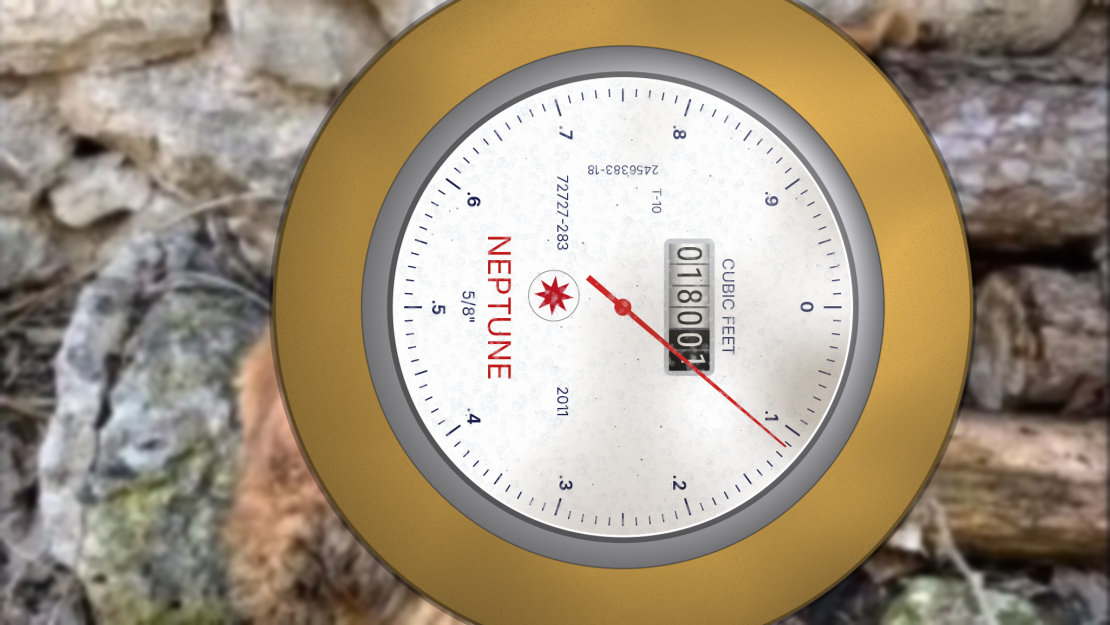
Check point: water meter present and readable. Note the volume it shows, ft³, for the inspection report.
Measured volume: 18001.11 ft³
